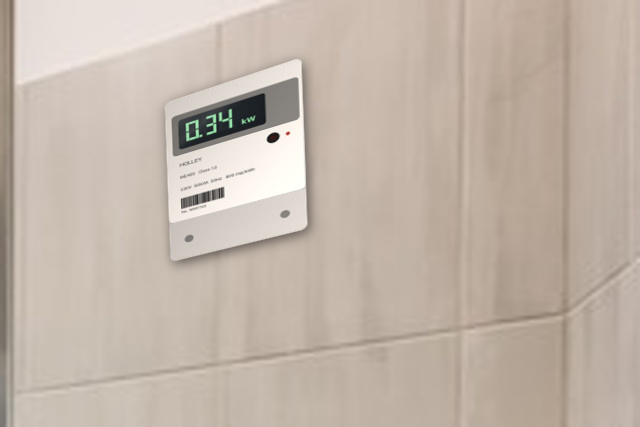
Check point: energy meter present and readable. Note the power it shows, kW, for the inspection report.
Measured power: 0.34 kW
